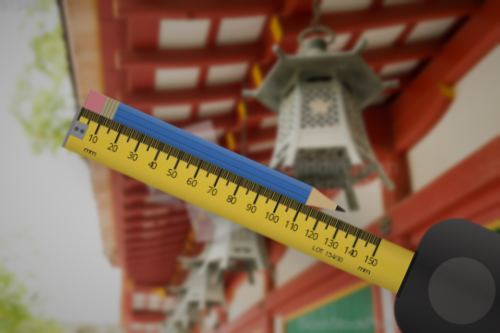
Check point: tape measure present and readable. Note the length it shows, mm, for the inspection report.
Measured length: 130 mm
